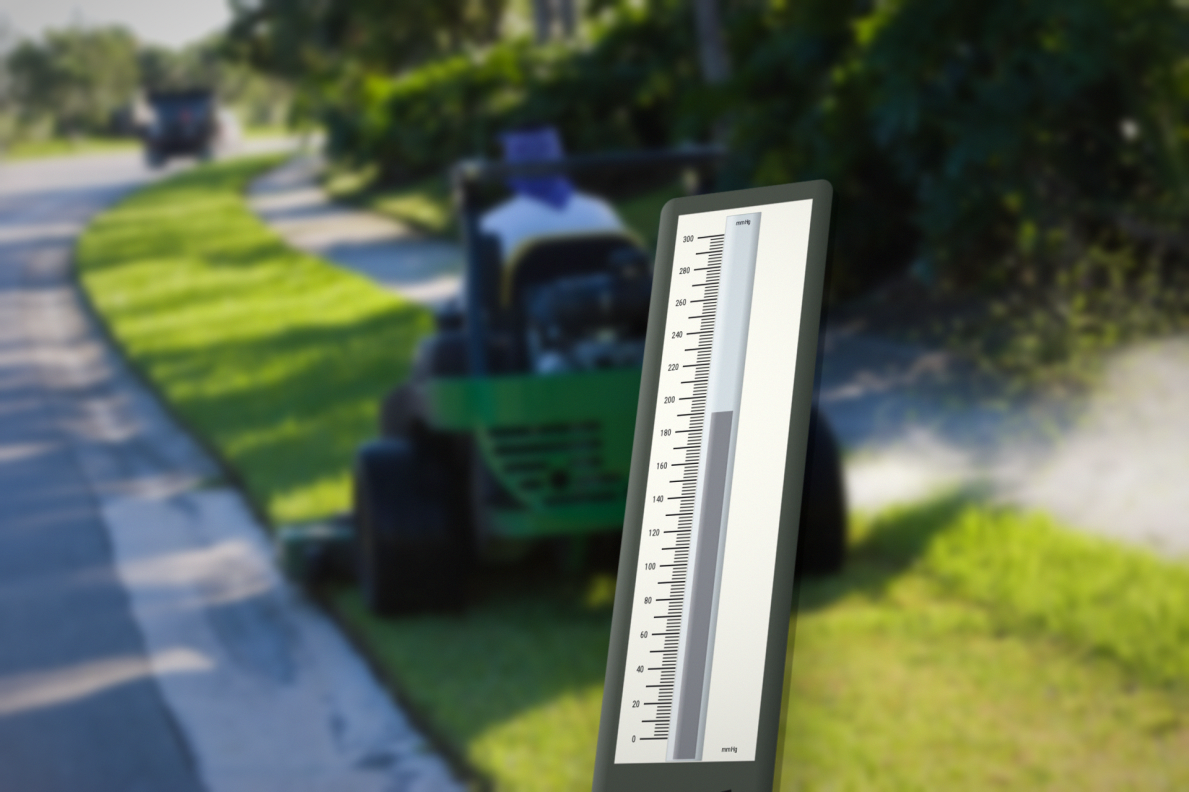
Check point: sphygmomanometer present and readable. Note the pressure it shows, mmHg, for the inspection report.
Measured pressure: 190 mmHg
